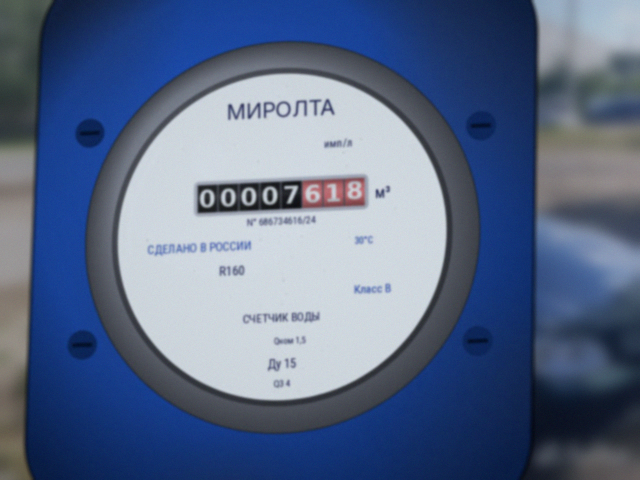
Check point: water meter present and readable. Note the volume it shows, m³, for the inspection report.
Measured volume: 7.618 m³
